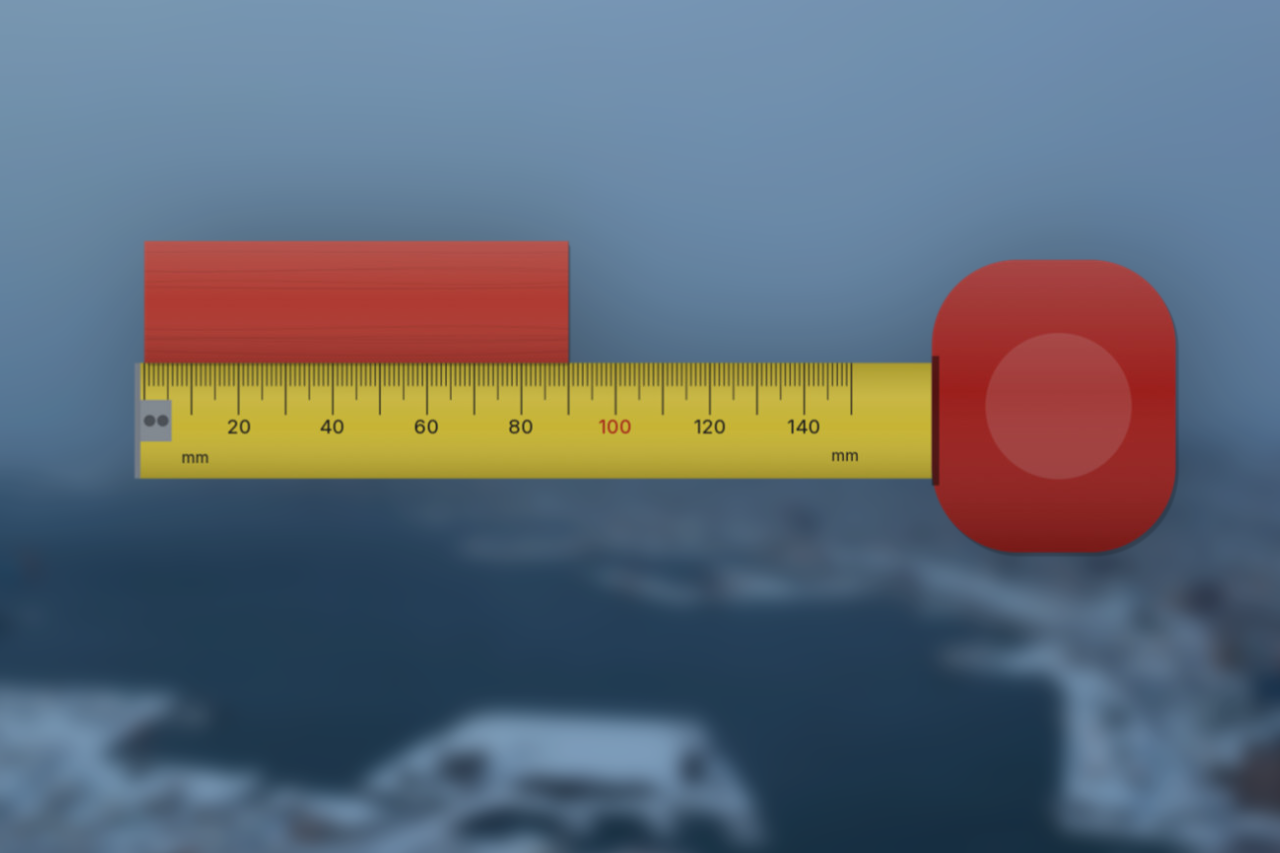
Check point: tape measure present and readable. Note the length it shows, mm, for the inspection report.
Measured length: 90 mm
